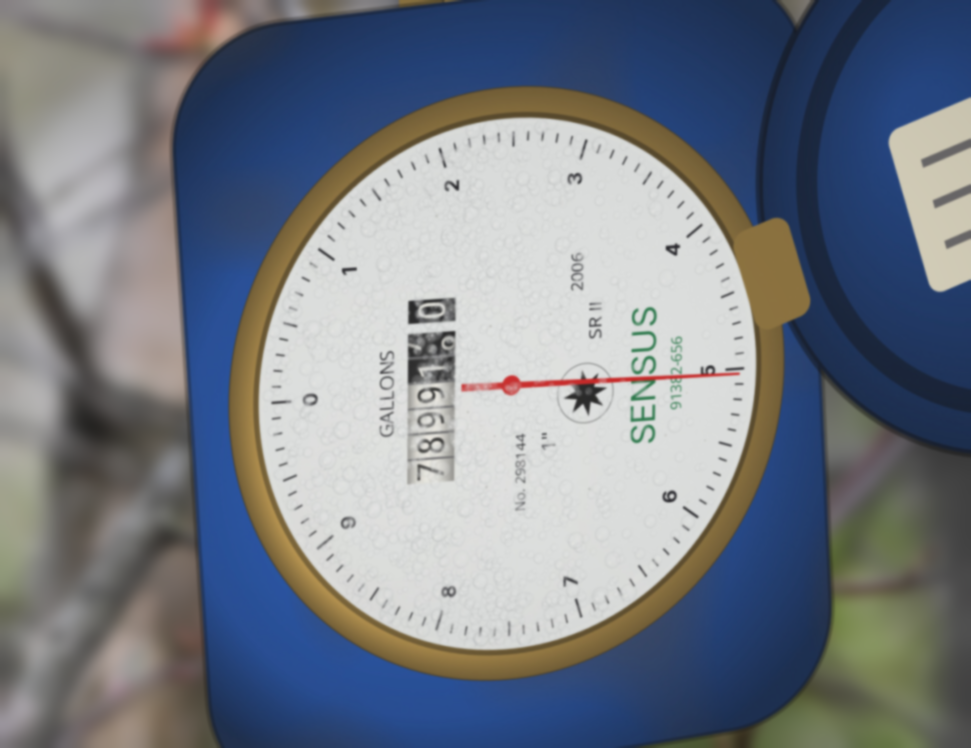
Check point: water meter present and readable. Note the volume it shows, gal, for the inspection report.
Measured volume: 7899175.0 gal
